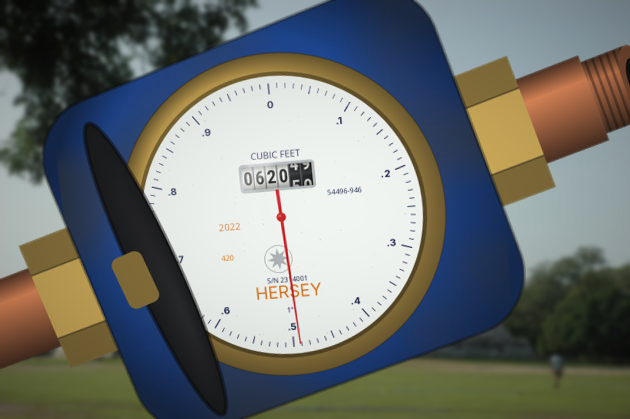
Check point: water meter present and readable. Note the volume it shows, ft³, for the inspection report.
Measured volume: 62049.49 ft³
